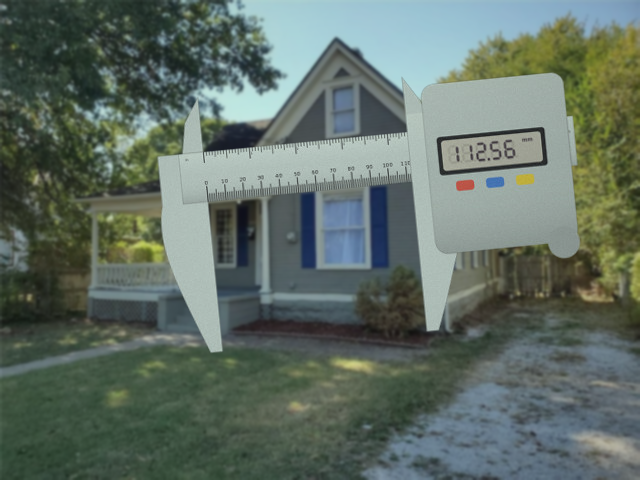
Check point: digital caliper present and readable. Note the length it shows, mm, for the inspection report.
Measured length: 112.56 mm
